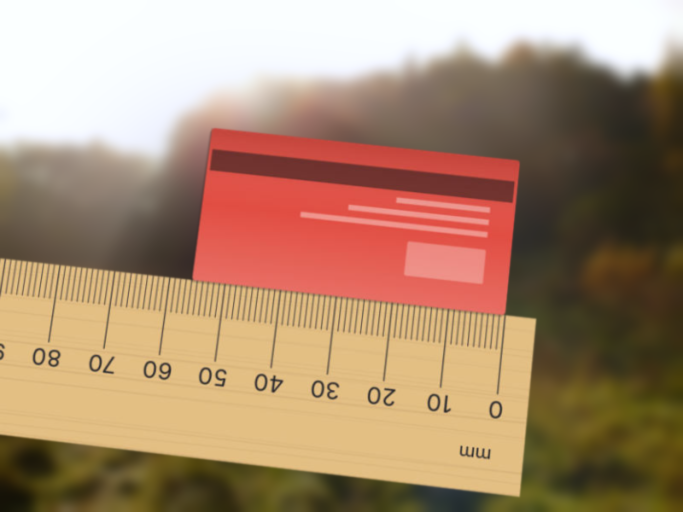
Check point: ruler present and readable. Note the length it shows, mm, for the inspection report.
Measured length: 56 mm
